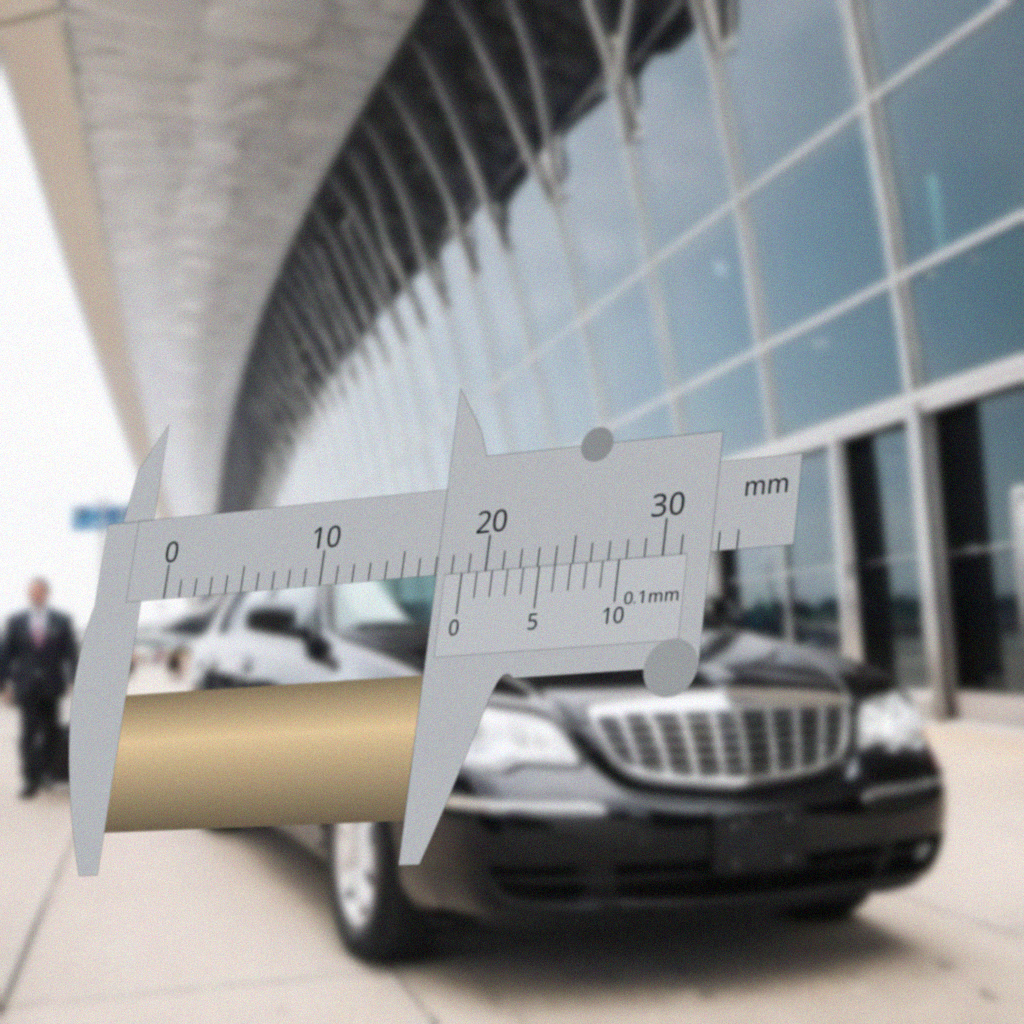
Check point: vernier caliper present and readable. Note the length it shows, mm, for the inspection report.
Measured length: 18.6 mm
